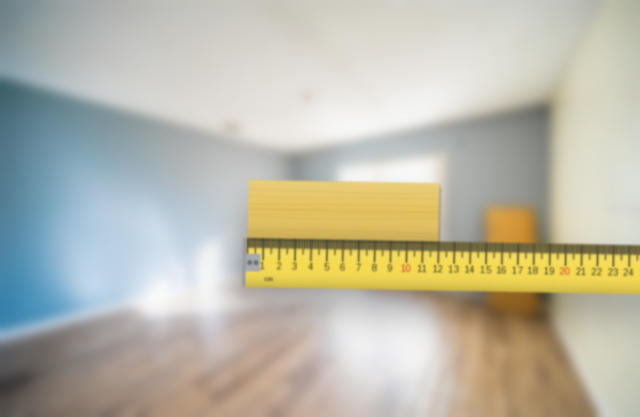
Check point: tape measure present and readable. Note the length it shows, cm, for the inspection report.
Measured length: 12 cm
